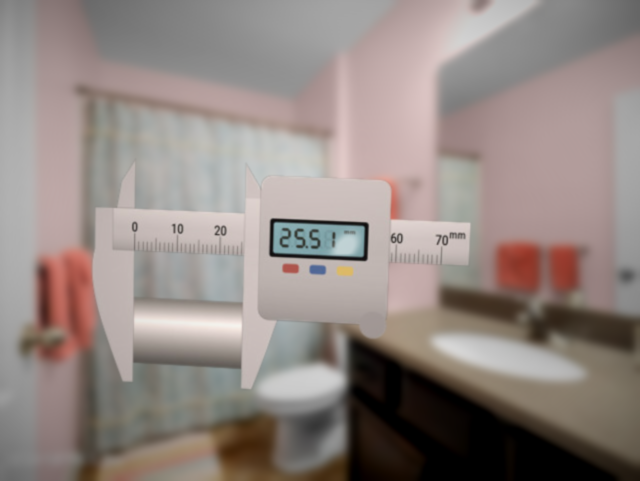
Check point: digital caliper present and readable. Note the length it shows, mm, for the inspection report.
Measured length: 25.51 mm
